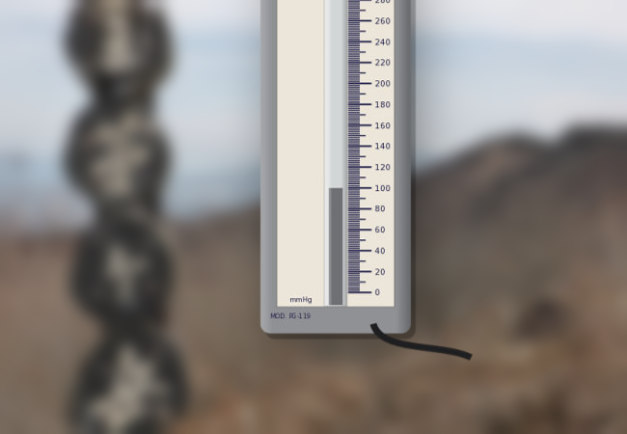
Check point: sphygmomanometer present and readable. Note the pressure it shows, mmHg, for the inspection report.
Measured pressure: 100 mmHg
